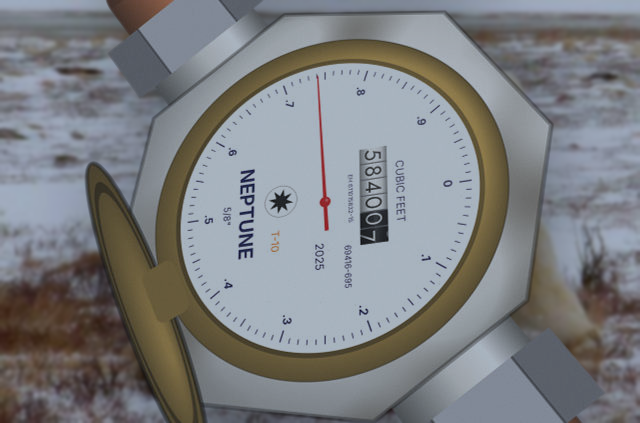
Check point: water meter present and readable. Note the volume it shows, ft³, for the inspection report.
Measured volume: 584006.74 ft³
